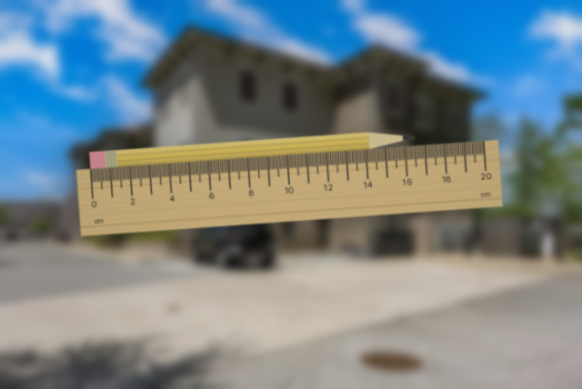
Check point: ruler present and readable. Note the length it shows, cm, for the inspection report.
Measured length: 16.5 cm
